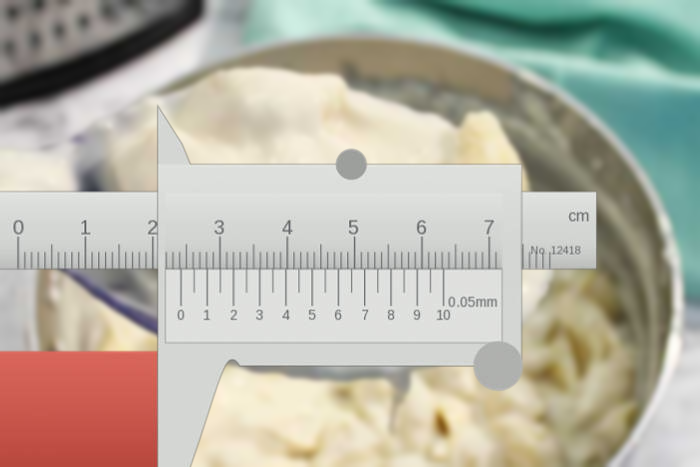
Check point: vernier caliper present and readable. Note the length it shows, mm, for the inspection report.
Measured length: 24.2 mm
